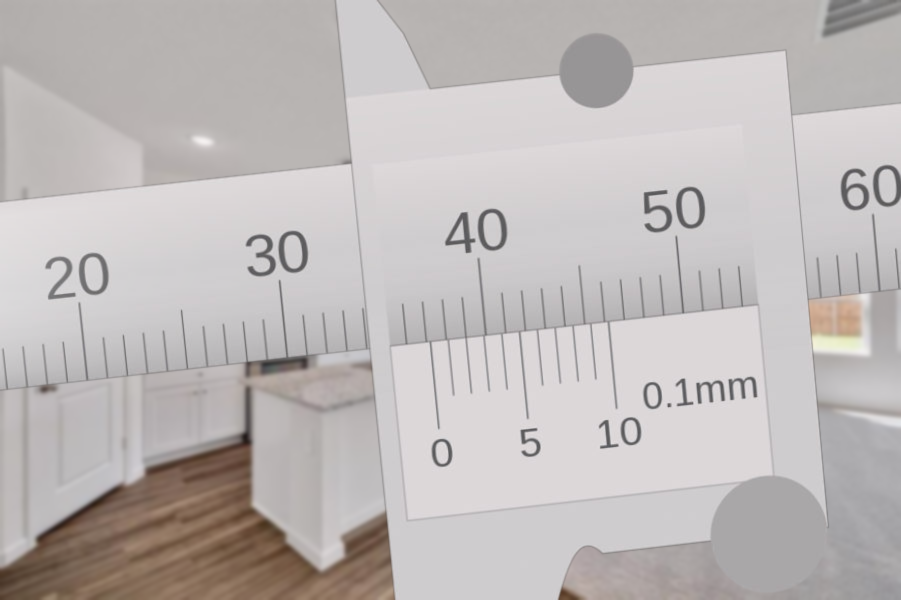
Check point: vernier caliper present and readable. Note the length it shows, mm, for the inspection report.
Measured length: 37.2 mm
